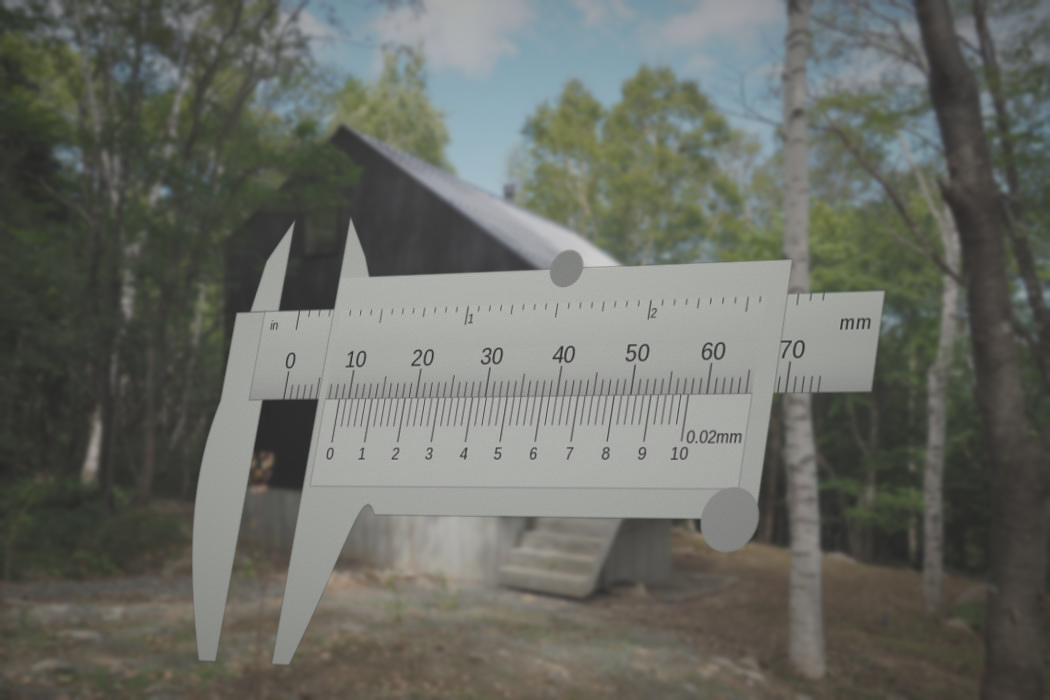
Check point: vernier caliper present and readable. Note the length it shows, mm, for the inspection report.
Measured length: 8.6 mm
